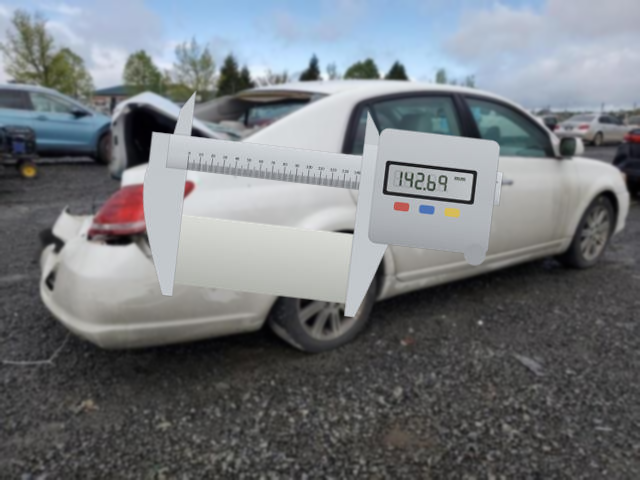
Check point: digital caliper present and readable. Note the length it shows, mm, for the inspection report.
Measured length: 142.69 mm
